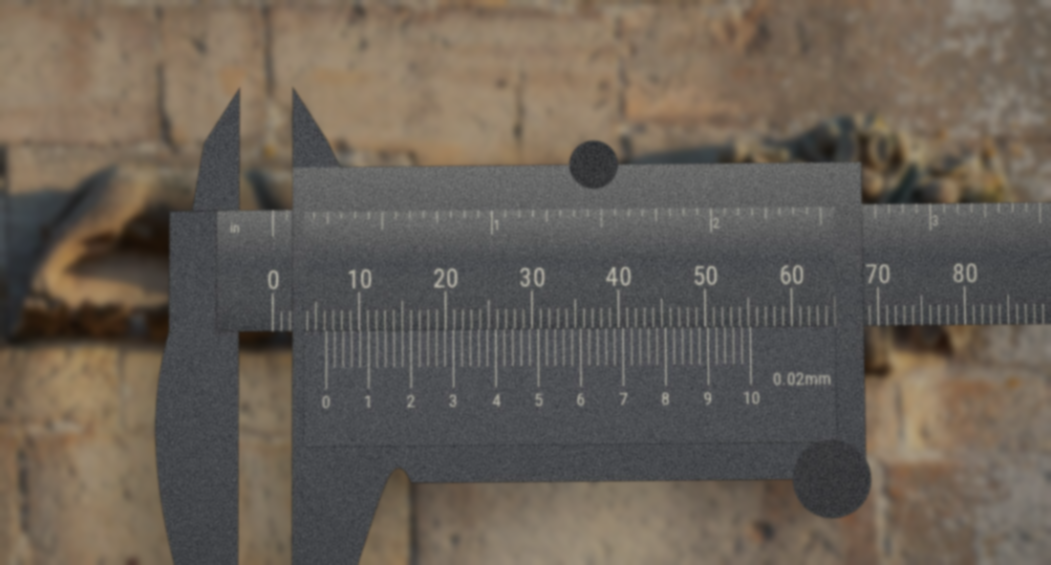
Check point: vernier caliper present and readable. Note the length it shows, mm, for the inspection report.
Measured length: 6.2 mm
